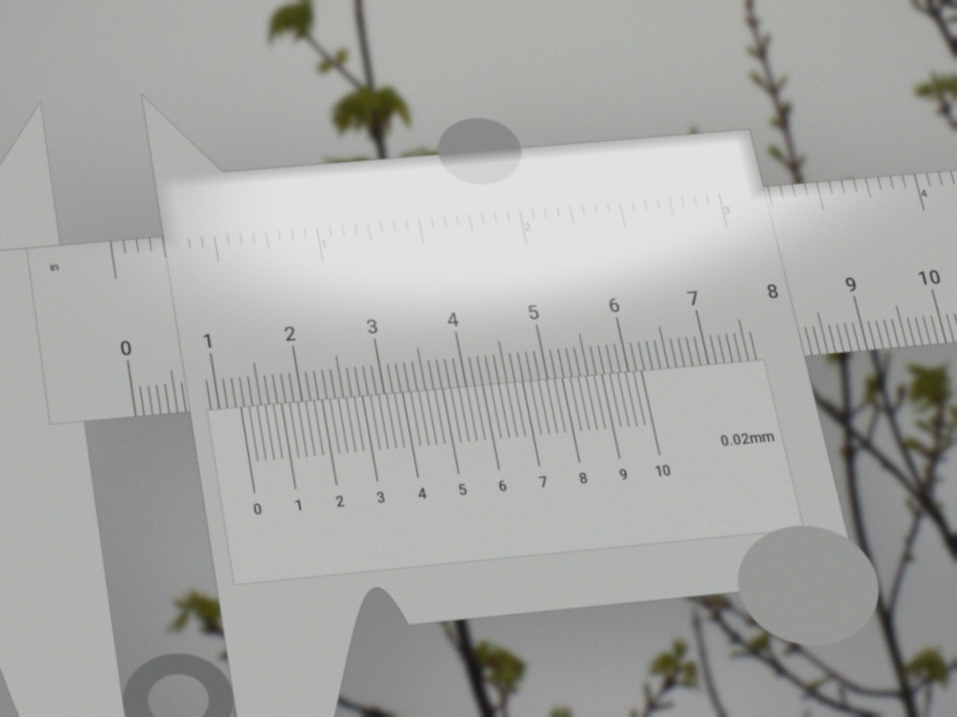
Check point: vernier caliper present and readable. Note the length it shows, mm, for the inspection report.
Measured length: 12.6 mm
